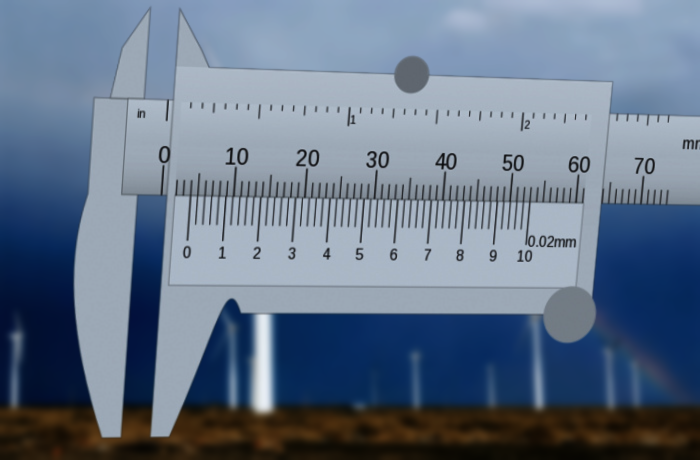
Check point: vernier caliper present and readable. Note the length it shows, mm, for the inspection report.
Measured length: 4.0 mm
